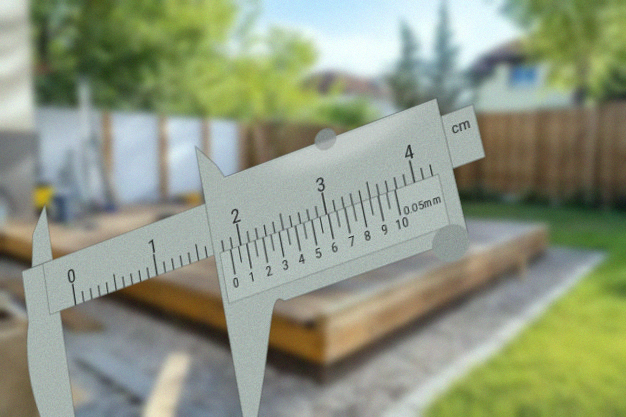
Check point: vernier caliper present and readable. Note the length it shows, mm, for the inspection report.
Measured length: 18.8 mm
